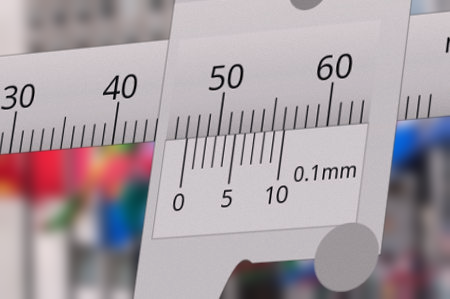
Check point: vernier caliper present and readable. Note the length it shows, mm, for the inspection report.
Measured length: 47.1 mm
